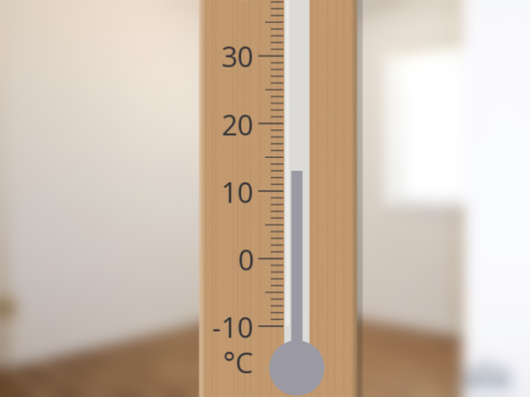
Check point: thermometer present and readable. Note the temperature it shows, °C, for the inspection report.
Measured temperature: 13 °C
